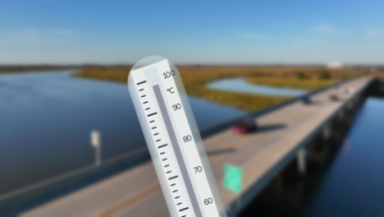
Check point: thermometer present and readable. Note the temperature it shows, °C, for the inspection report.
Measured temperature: 98 °C
